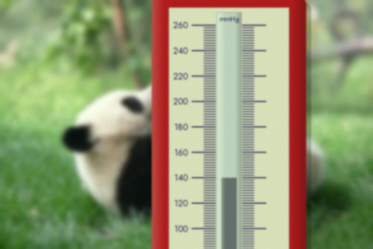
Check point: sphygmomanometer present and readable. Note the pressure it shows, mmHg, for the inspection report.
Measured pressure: 140 mmHg
